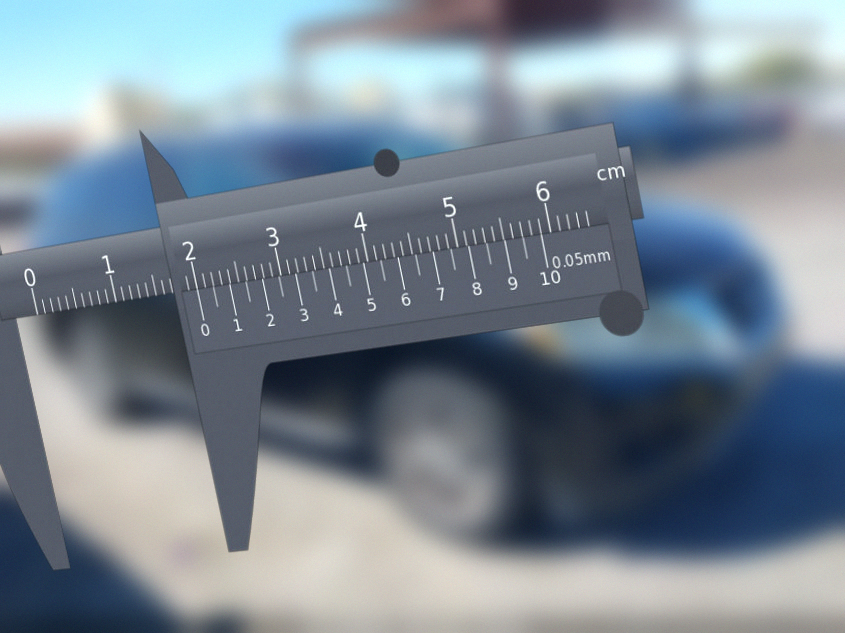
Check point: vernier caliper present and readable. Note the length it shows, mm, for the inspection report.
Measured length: 20.0 mm
